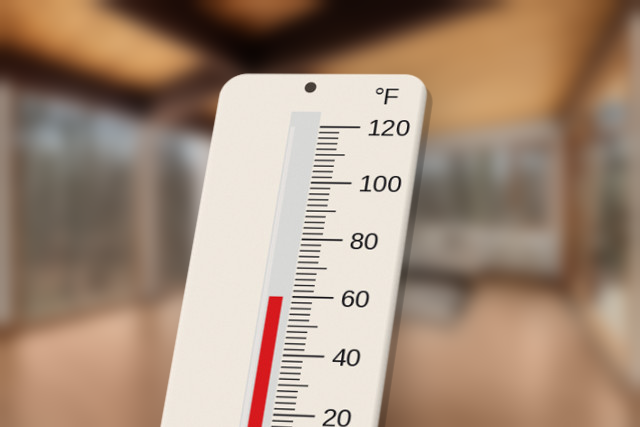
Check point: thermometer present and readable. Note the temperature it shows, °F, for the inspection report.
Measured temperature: 60 °F
